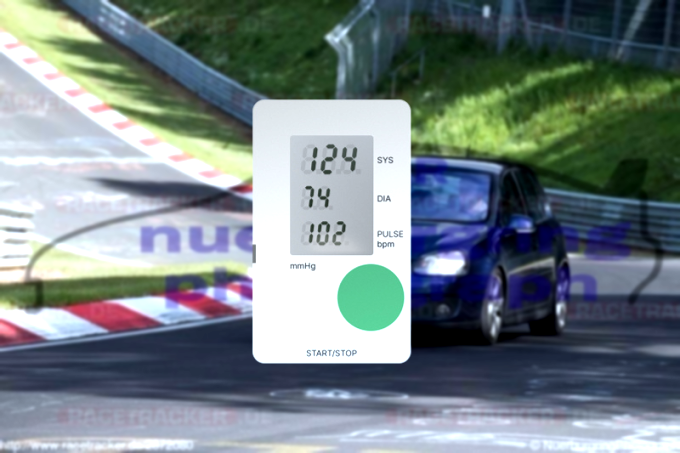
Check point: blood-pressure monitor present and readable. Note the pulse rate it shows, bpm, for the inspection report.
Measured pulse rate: 102 bpm
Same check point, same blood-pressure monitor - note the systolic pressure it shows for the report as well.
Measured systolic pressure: 124 mmHg
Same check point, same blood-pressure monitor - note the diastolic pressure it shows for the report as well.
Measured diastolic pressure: 74 mmHg
